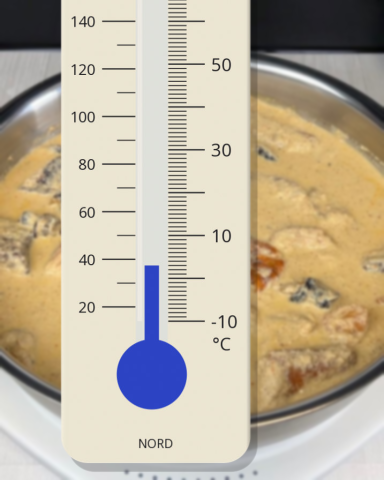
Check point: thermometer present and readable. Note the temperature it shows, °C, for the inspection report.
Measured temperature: 3 °C
